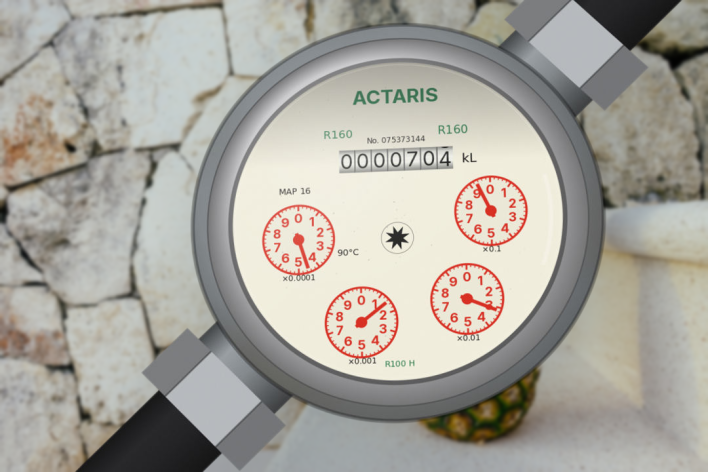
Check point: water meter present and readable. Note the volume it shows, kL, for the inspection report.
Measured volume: 703.9314 kL
